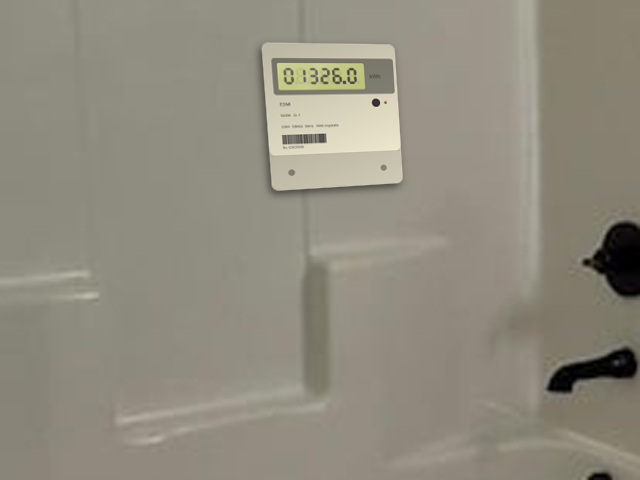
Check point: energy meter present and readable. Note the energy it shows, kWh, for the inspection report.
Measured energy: 1326.0 kWh
